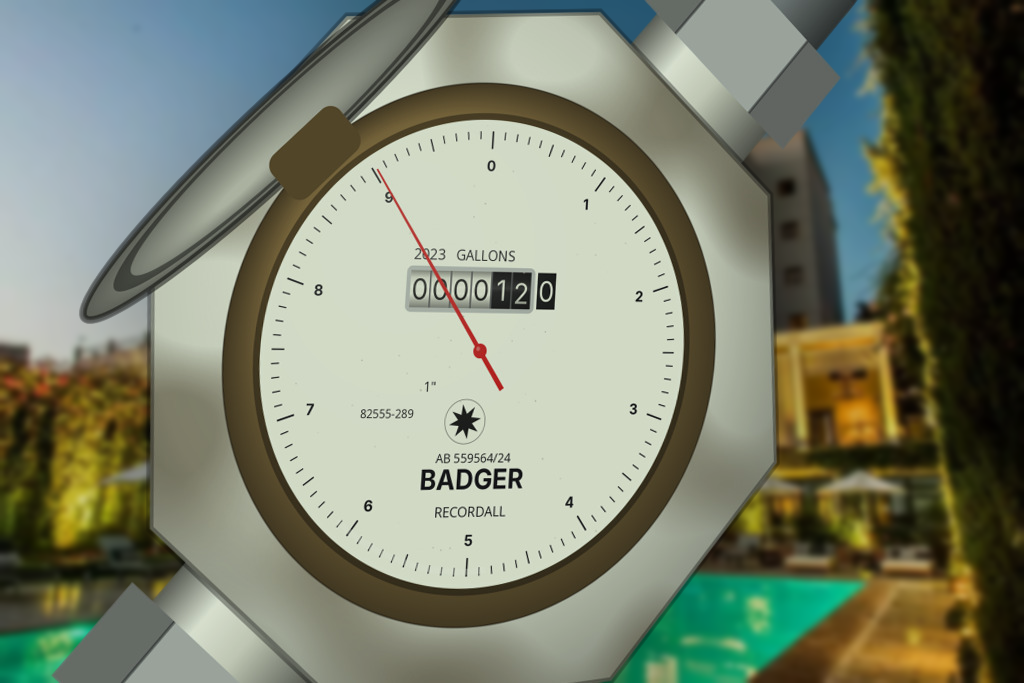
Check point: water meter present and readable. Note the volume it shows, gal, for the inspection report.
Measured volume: 119.0 gal
